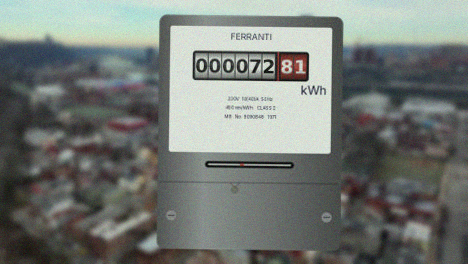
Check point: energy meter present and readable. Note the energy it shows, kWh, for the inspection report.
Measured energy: 72.81 kWh
